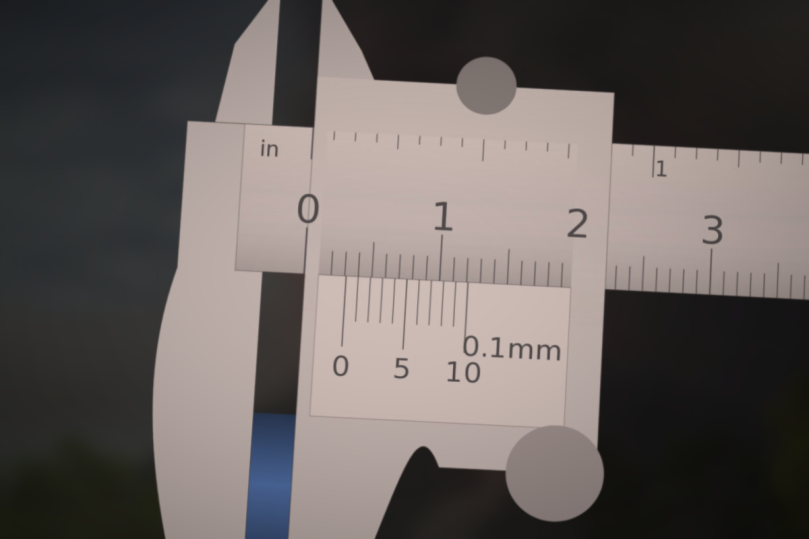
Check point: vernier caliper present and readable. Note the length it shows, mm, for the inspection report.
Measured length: 3.1 mm
